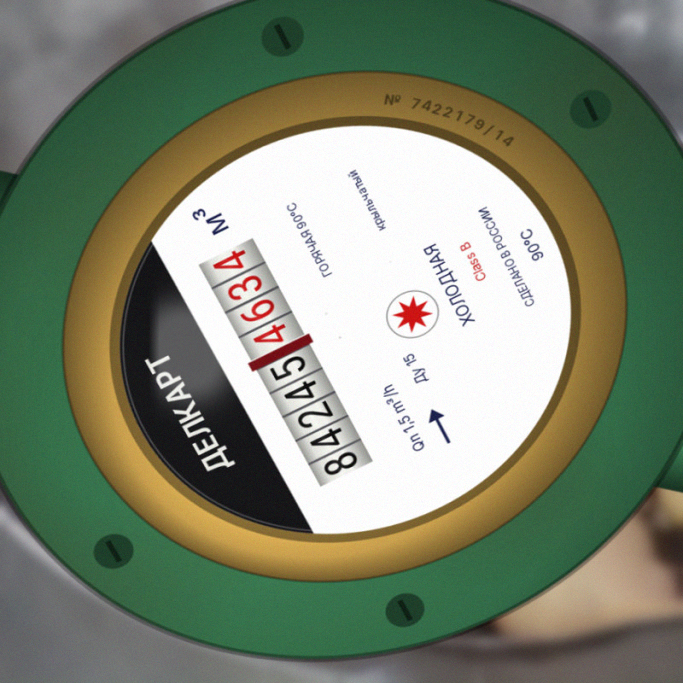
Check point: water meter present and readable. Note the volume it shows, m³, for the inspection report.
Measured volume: 84245.4634 m³
